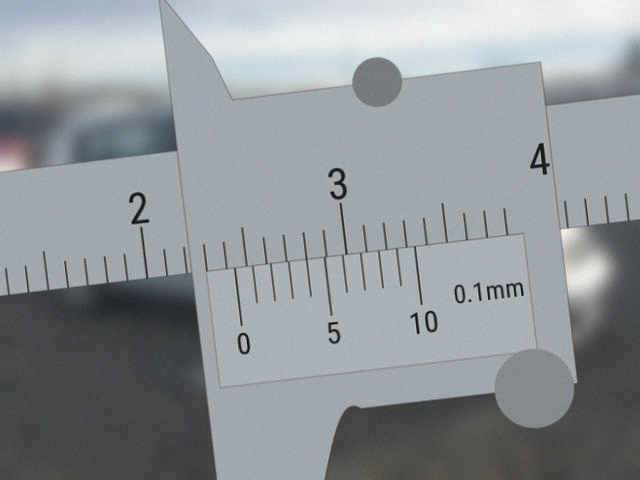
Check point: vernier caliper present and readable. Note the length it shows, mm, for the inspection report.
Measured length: 24.4 mm
